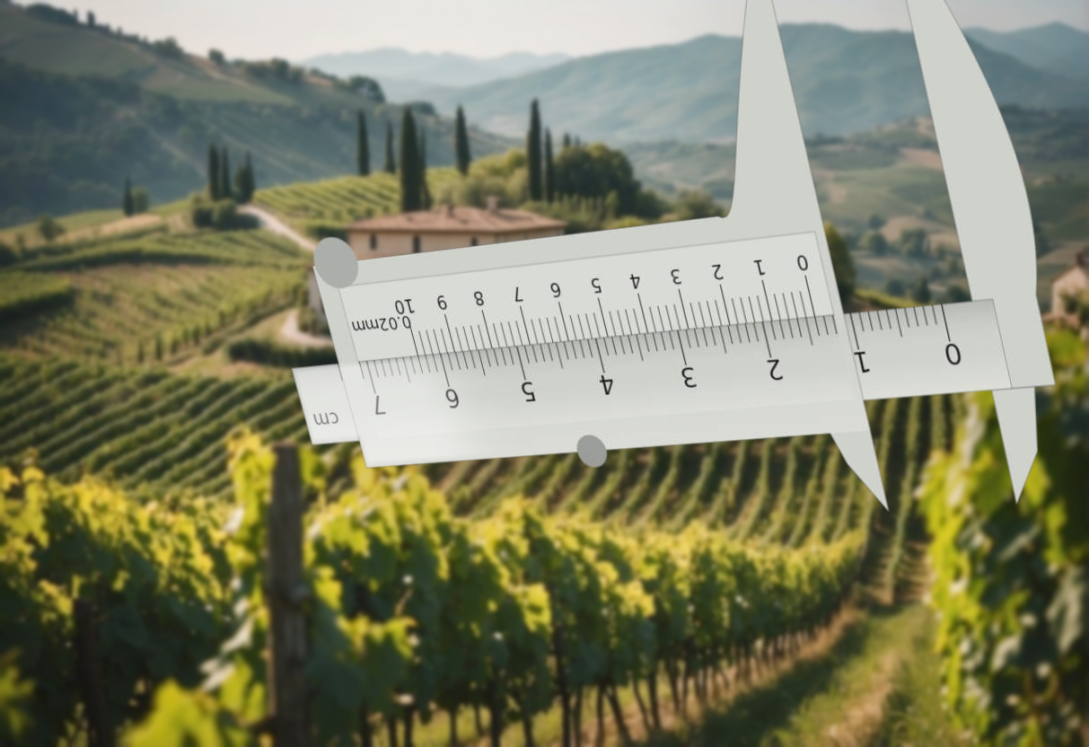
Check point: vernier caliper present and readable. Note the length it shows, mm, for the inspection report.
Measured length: 14.0 mm
